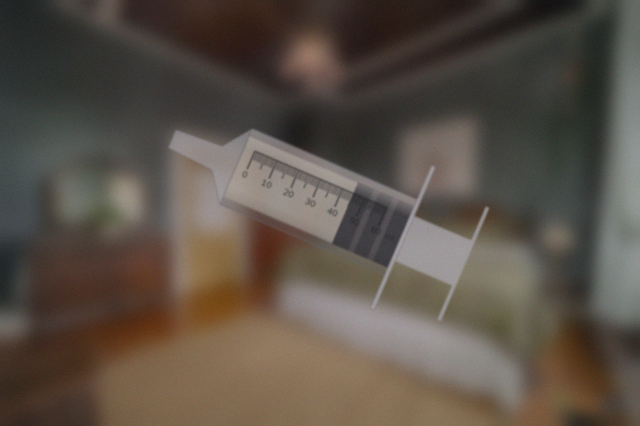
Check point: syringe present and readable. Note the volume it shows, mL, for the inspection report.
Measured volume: 45 mL
